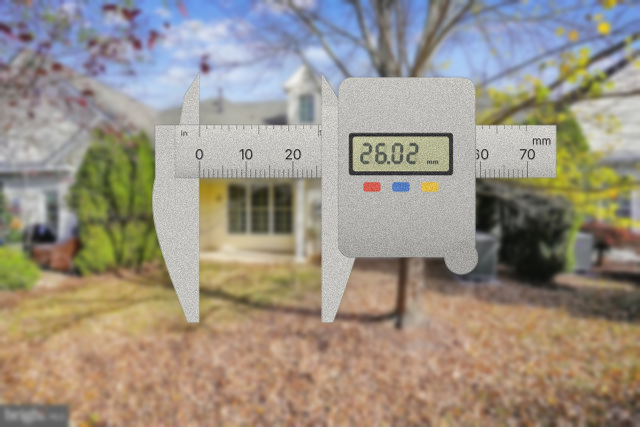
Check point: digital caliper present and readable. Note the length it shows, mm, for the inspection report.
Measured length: 26.02 mm
